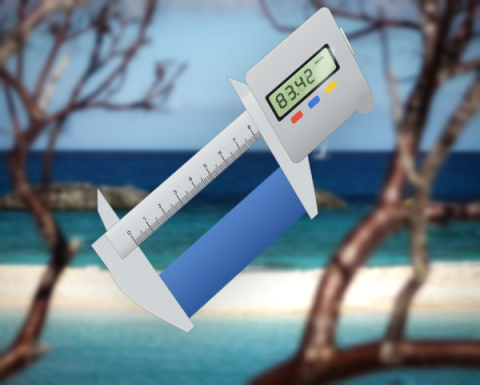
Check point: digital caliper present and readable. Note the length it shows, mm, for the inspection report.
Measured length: 83.42 mm
